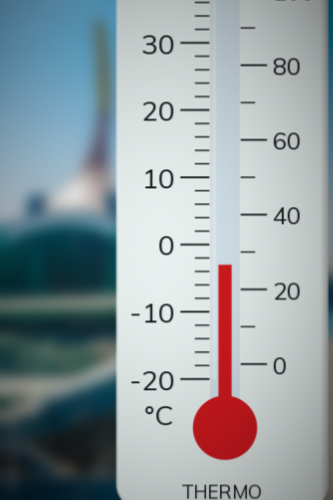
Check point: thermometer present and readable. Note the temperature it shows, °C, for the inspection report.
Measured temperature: -3 °C
